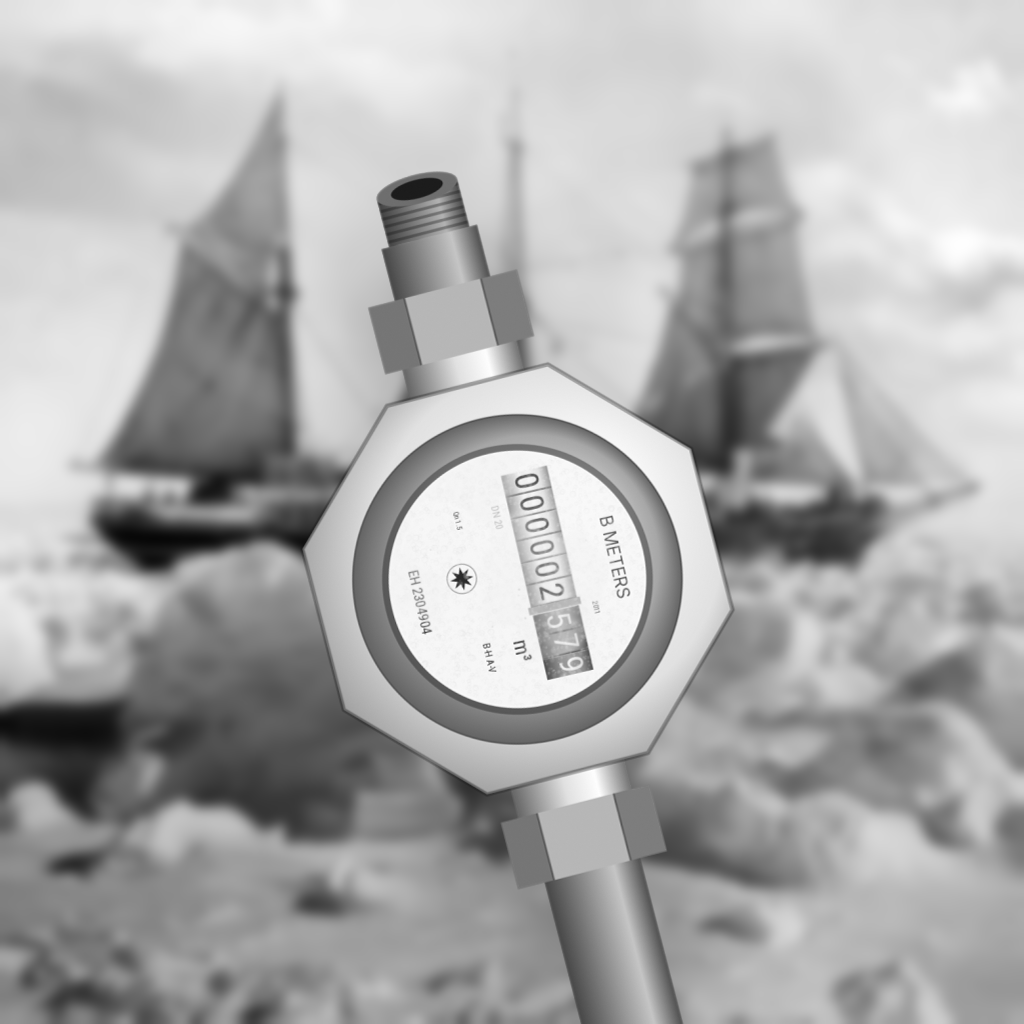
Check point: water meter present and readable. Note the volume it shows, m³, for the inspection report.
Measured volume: 2.579 m³
